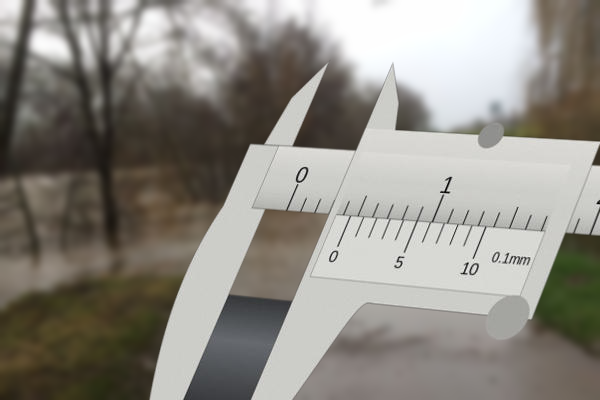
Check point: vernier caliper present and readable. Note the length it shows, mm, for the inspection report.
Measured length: 4.5 mm
